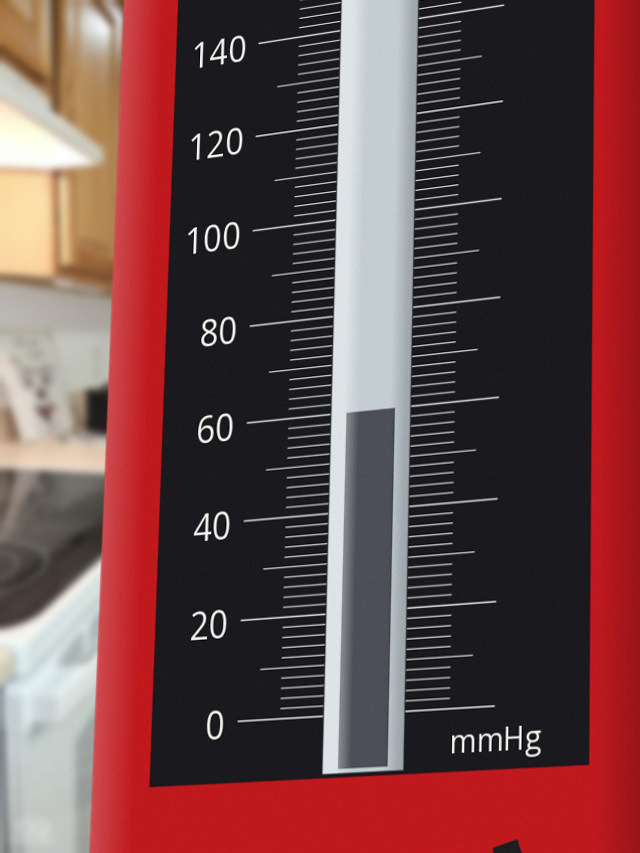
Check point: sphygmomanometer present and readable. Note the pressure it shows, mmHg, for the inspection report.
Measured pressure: 60 mmHg
